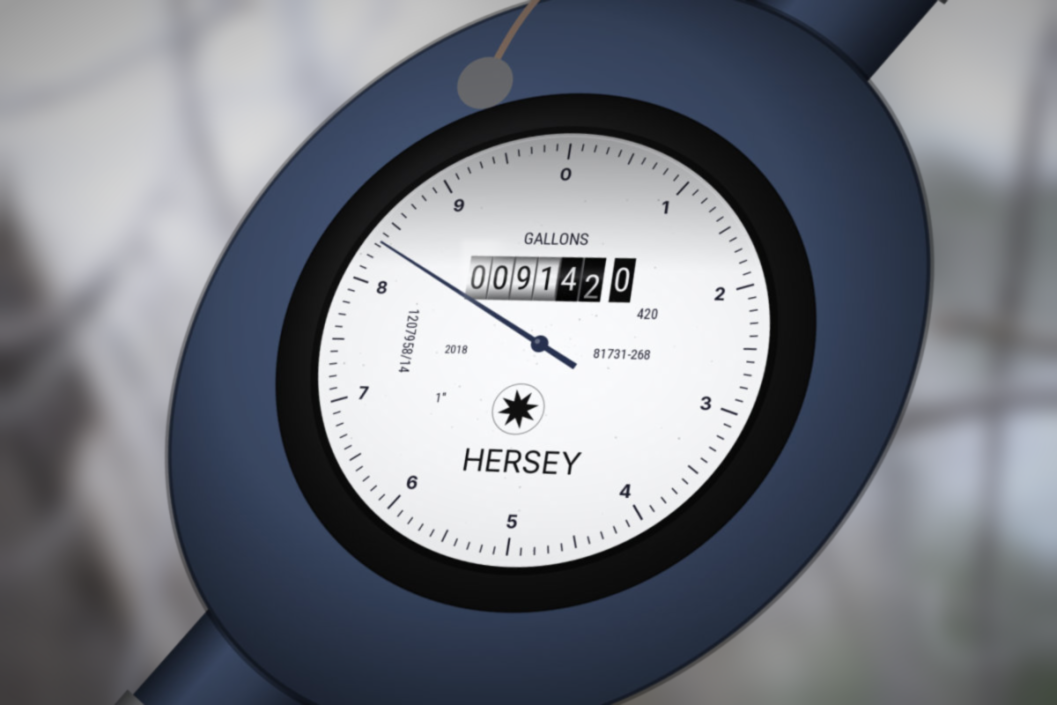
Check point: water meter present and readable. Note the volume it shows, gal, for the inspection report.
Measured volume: 91418.3 gal
